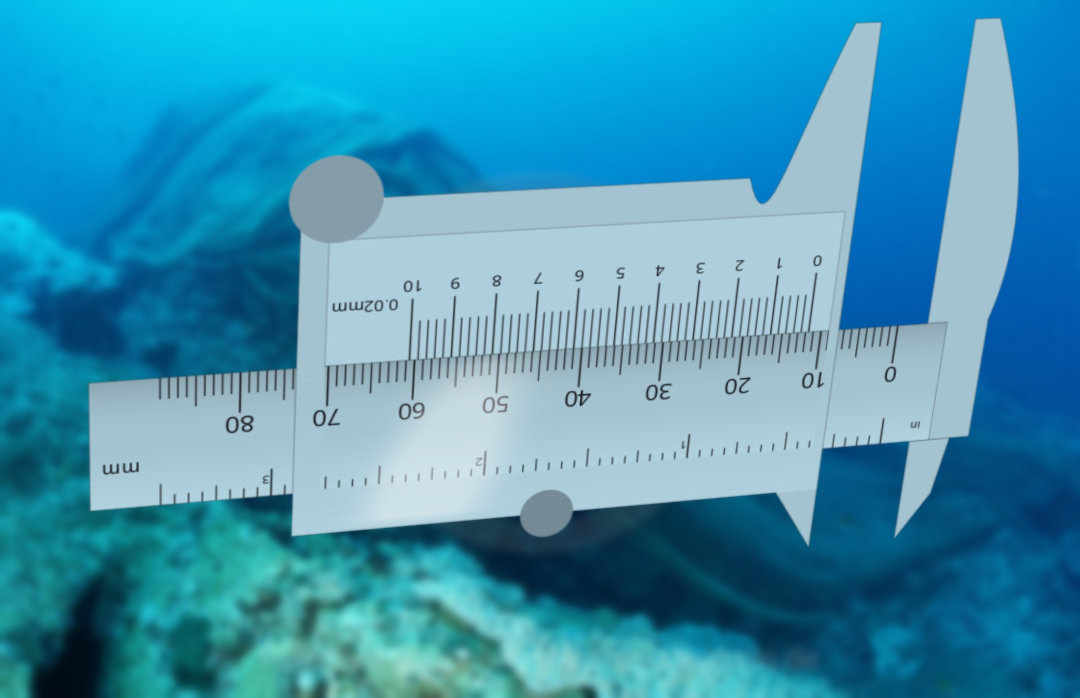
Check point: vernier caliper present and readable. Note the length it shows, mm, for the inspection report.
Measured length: 11.6 mm
